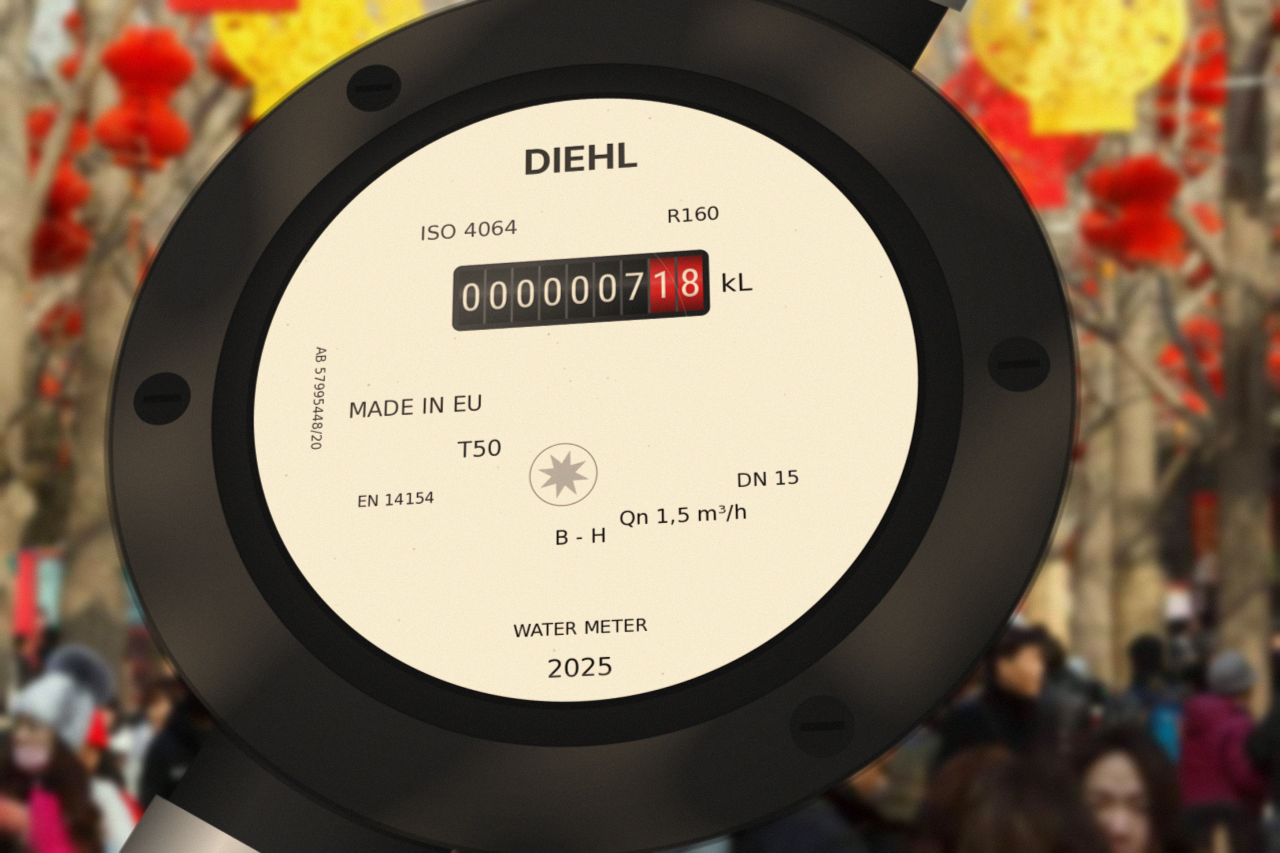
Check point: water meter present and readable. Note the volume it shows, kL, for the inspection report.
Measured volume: 7.18 kL
